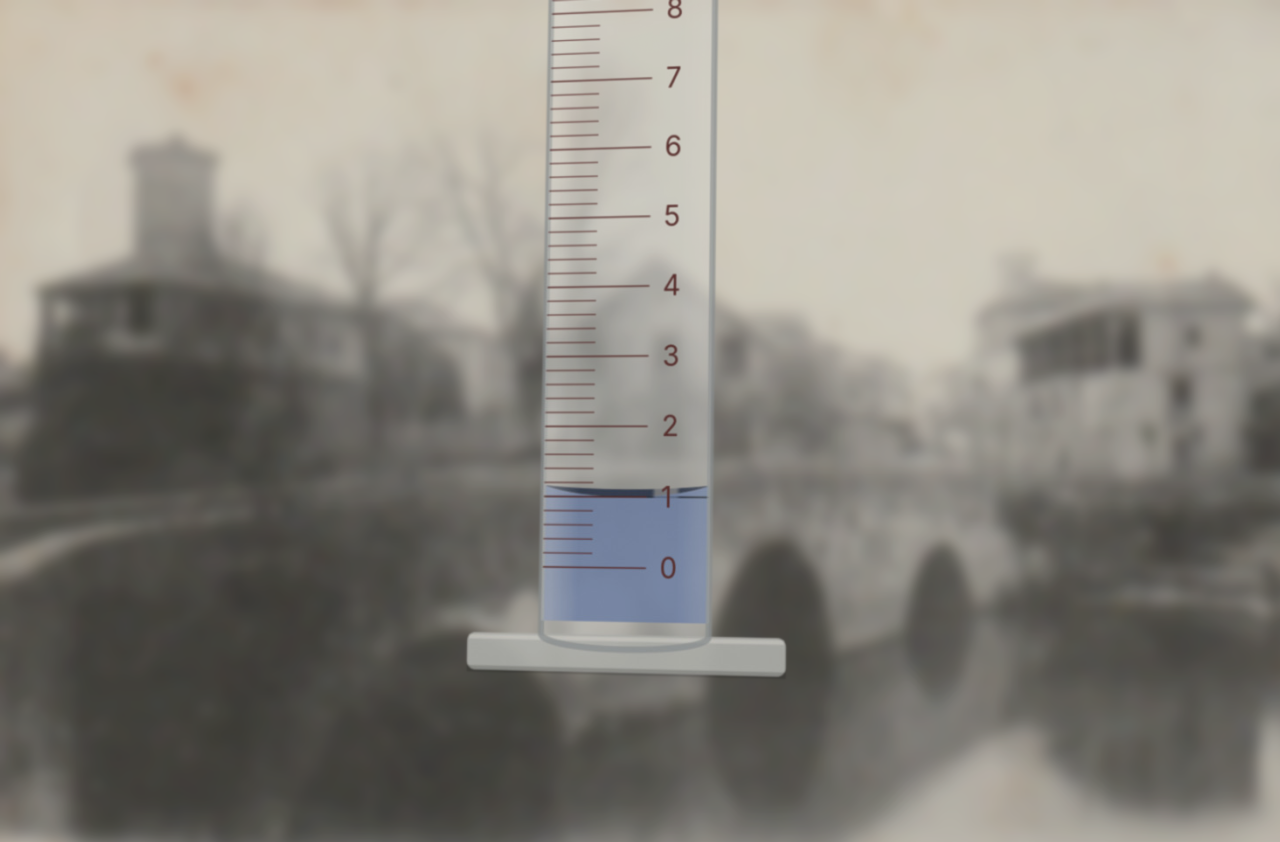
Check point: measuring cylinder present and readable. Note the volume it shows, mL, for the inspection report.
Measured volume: 1 mL
